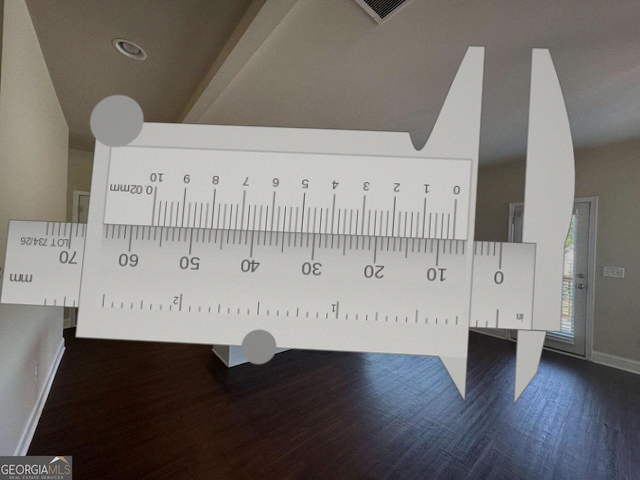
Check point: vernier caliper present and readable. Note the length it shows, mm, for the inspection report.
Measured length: 7.6 mm
